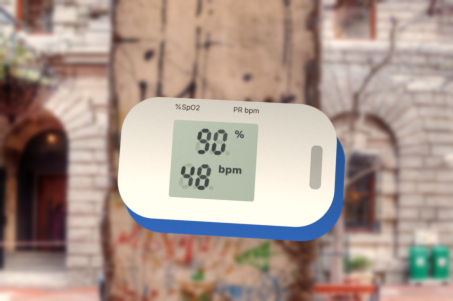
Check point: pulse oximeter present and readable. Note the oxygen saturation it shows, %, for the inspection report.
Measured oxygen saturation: 90 %
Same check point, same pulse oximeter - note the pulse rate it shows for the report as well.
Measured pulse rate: 48 bpm
